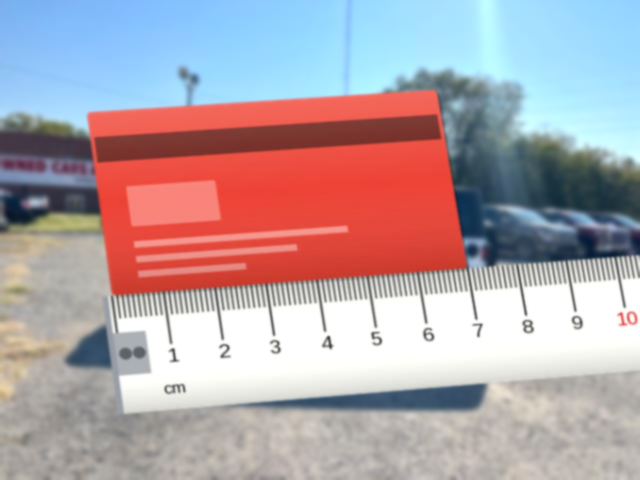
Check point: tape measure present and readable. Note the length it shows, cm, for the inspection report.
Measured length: 7 cm
